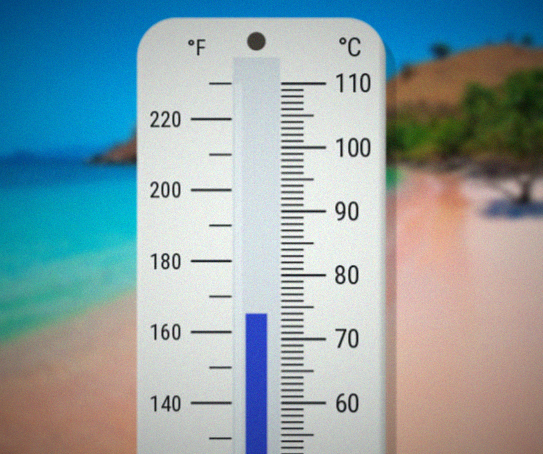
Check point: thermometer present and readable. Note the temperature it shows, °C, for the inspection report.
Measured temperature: 74 °C
